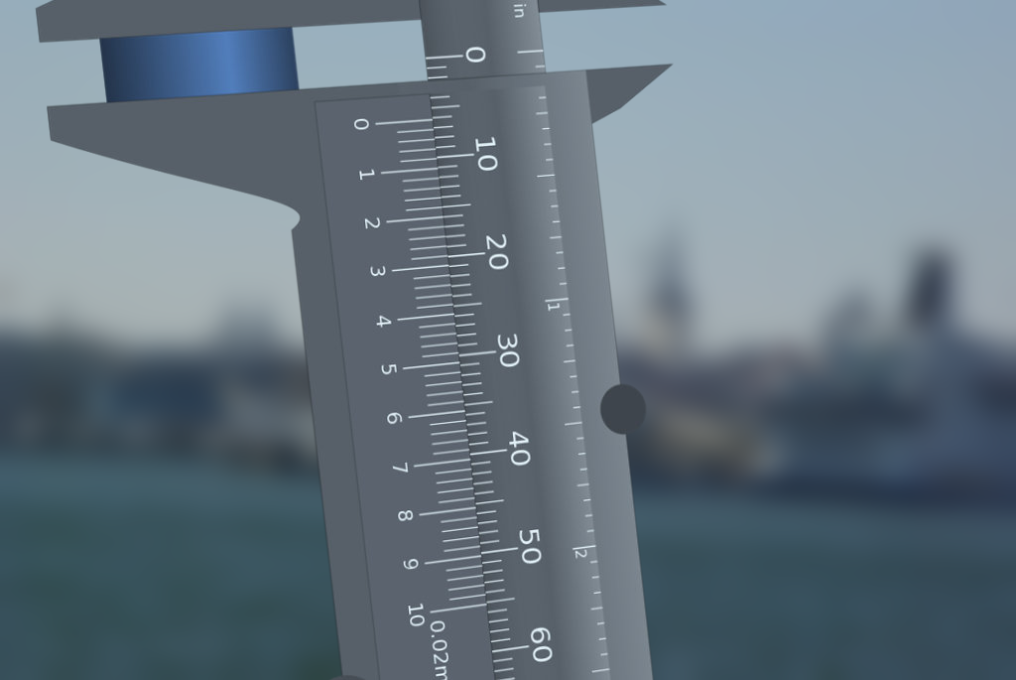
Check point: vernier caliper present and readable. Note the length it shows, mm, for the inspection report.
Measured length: 6.2 mm
